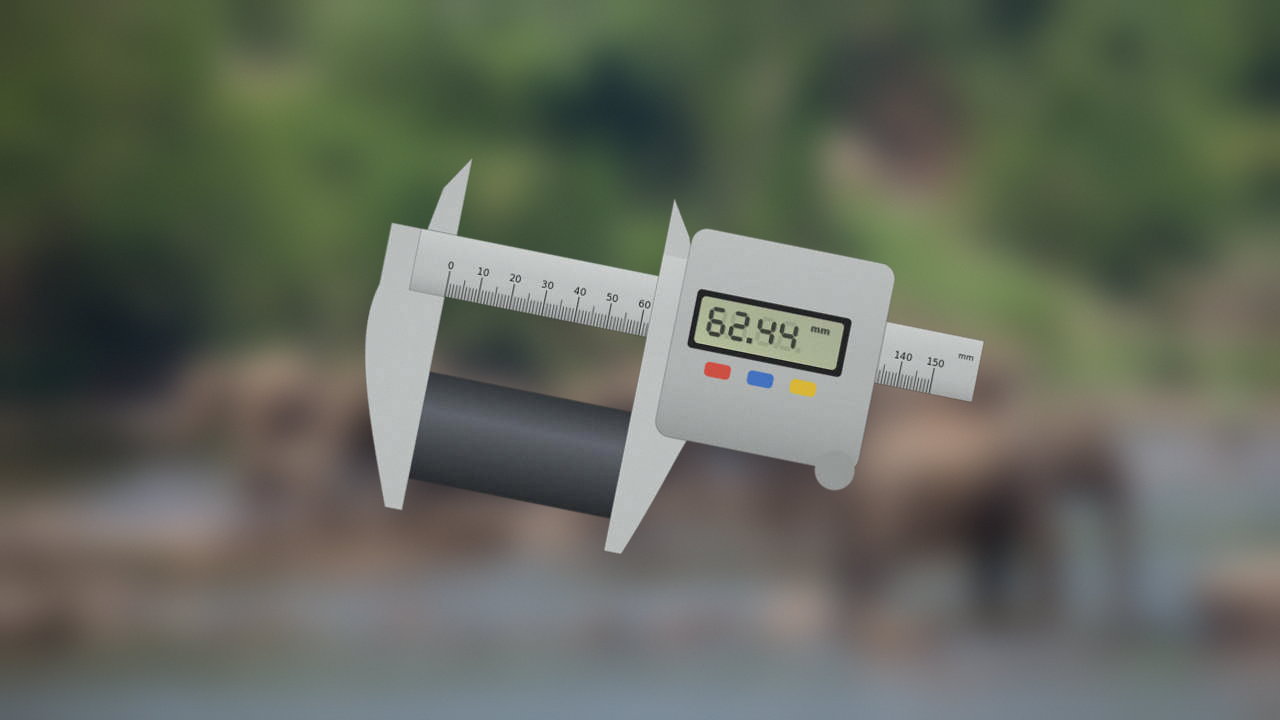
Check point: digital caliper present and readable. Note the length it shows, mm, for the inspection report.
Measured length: 62.44 mm
